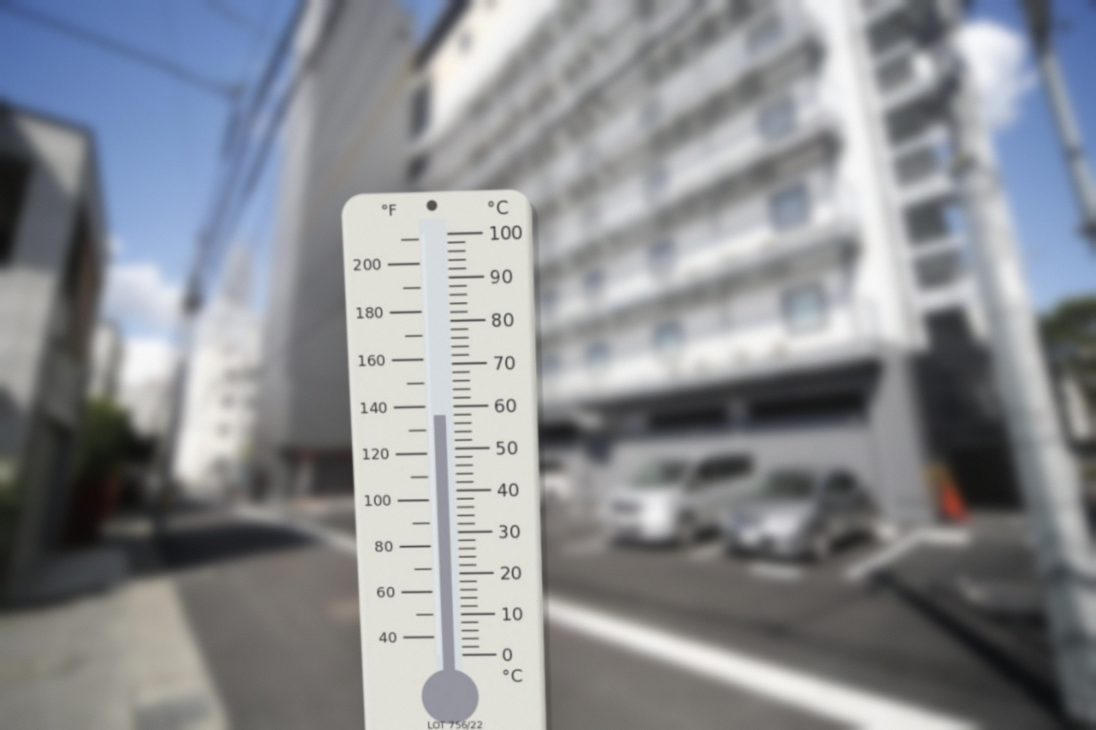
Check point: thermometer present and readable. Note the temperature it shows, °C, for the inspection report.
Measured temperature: 58 °C
